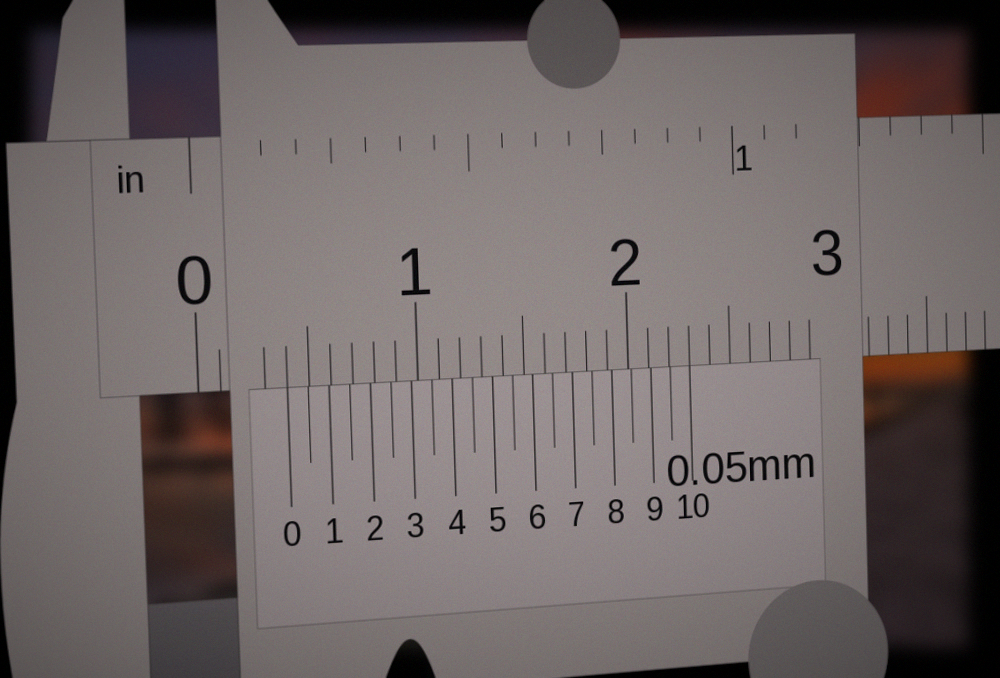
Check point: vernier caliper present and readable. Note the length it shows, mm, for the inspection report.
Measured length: 4.0 mm
